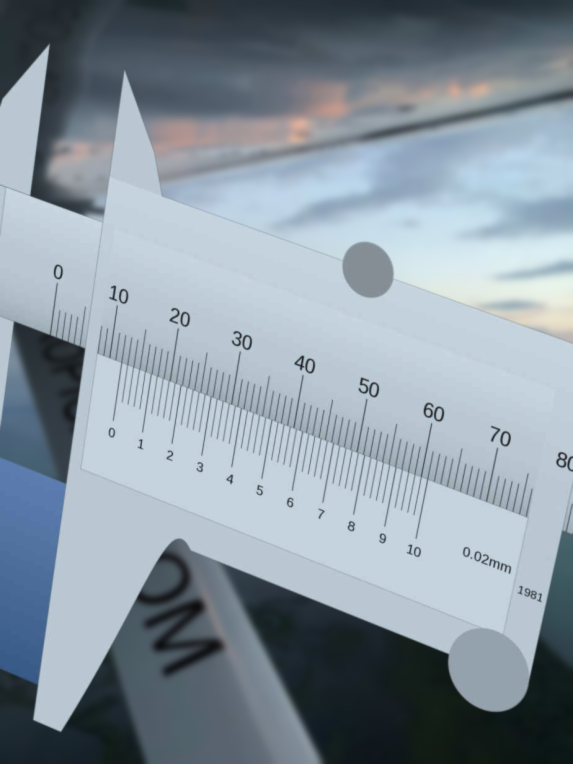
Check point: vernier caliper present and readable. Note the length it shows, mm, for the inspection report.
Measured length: 12.0 mm
